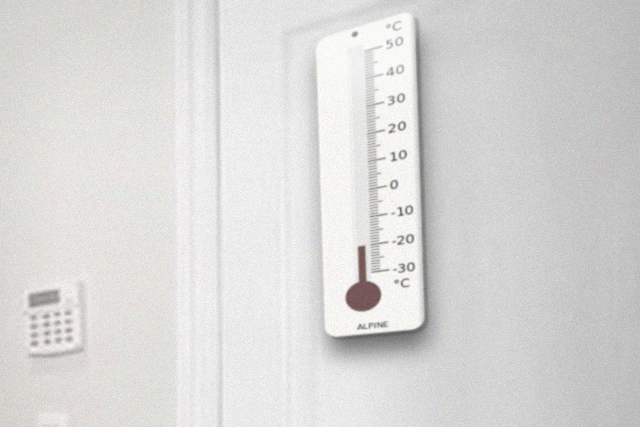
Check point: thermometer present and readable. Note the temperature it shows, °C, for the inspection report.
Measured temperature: -20 °C
